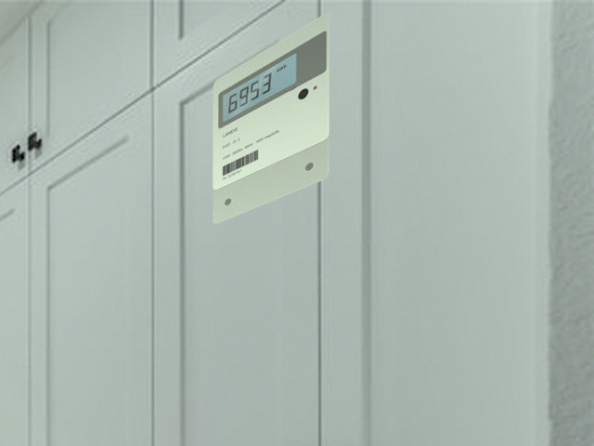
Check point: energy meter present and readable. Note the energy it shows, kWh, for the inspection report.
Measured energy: 6953 kWh
